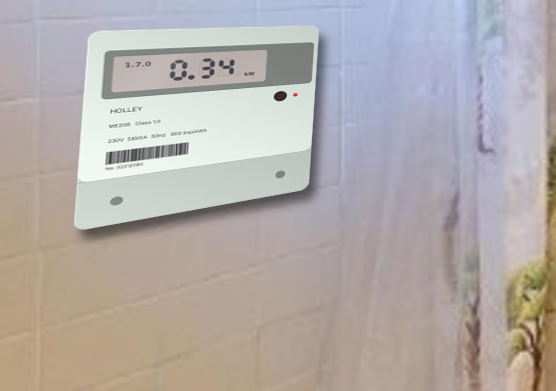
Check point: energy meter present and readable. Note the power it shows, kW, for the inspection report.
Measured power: 0.34 kW
